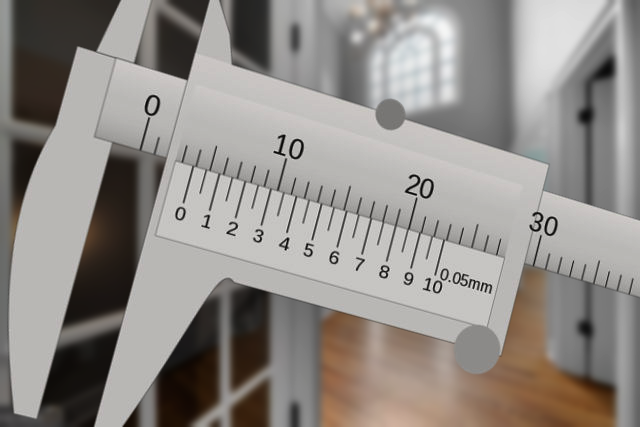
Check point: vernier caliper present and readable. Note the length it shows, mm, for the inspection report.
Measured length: 3.8 mm
